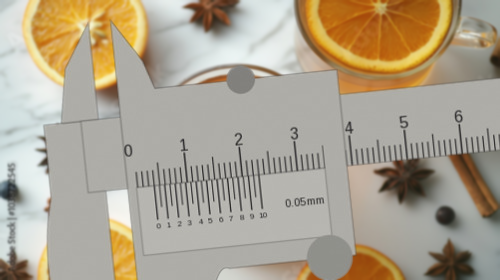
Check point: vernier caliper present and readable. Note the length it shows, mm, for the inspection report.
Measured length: 4.0 mm
